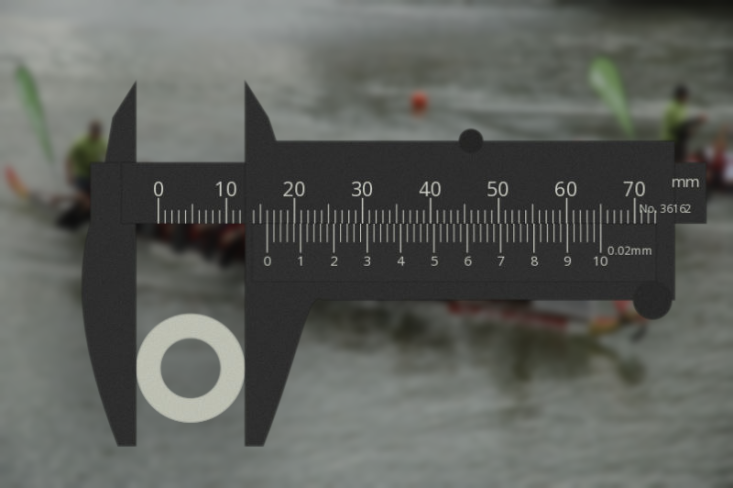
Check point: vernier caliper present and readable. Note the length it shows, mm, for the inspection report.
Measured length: 16.0 mm
